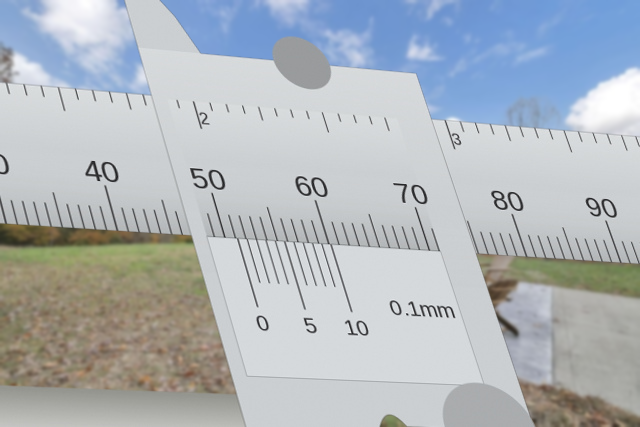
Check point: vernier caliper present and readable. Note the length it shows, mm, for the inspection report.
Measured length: 51.2 mm
